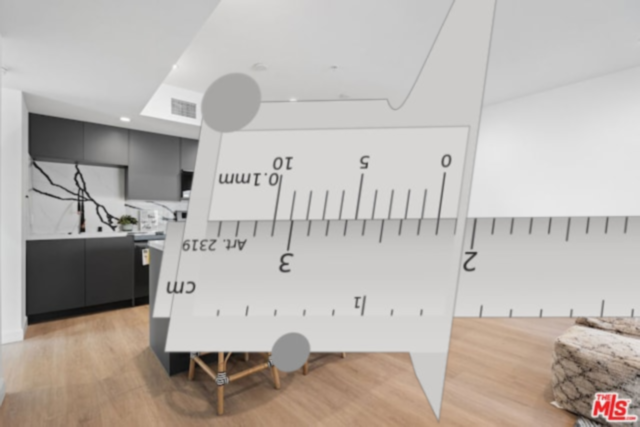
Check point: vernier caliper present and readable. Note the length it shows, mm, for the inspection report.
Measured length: 22.0 mm
